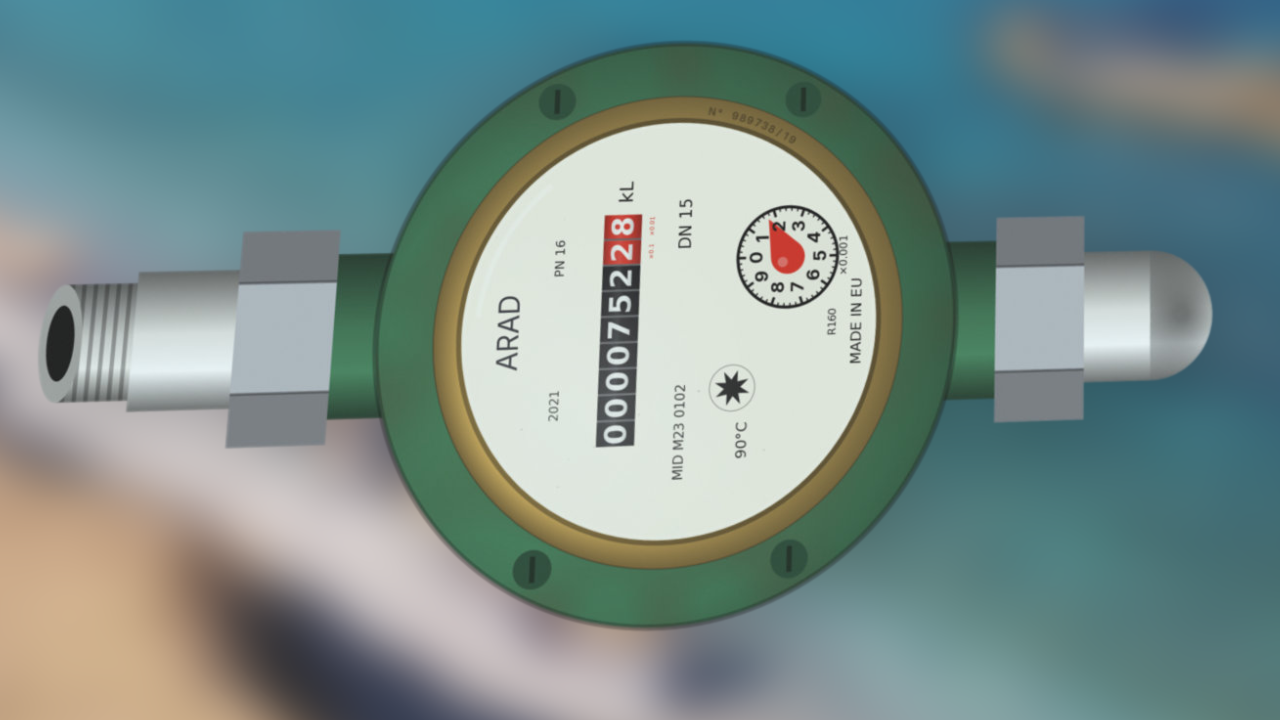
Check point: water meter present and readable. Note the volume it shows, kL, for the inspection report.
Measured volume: 752.281 kL
